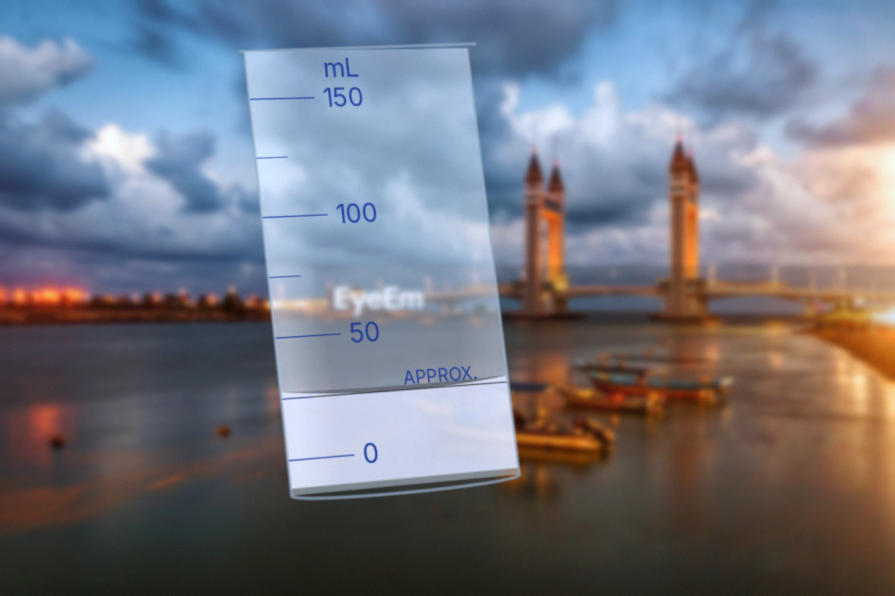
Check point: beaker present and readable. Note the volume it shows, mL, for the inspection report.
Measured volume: 25 mL
